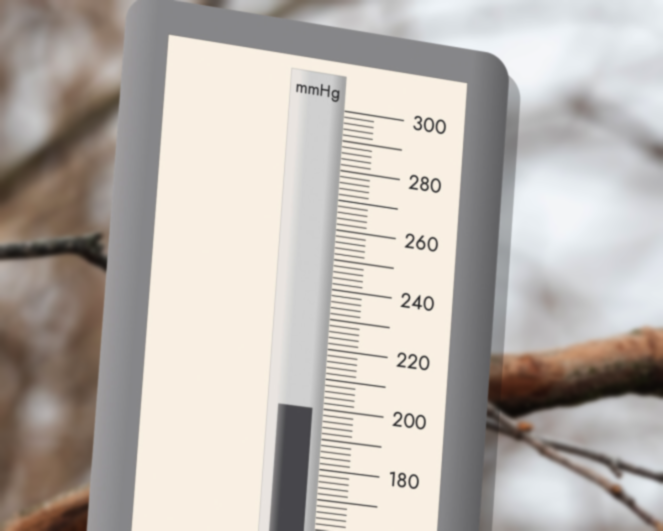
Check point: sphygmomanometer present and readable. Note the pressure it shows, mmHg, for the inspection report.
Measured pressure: 200 mmHg
